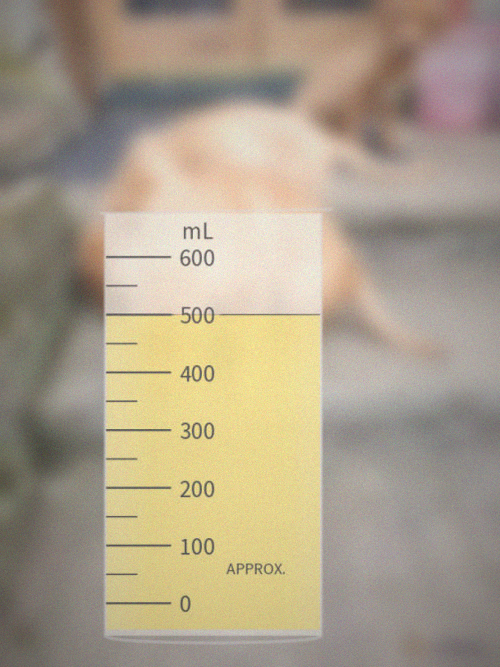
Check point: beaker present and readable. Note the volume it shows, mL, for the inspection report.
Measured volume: 500 mL
